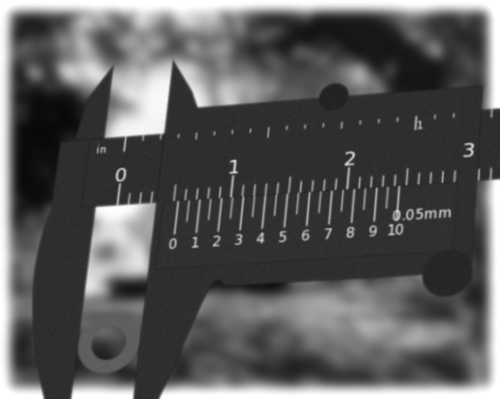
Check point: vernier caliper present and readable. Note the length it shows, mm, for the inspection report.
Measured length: 5.4 mm
